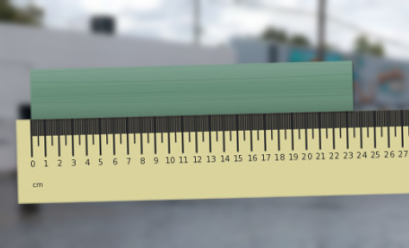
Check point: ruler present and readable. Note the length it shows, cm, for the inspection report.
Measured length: 23.5 cm
